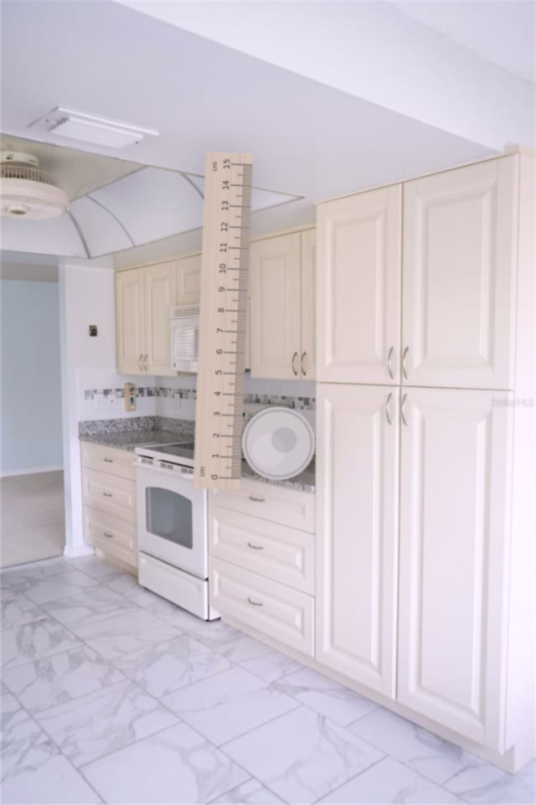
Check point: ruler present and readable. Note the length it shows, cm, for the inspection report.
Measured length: 3.5 cm
